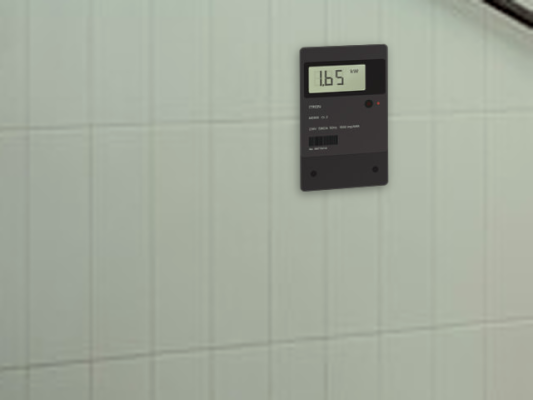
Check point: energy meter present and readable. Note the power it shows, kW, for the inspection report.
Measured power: 1.65 kW
